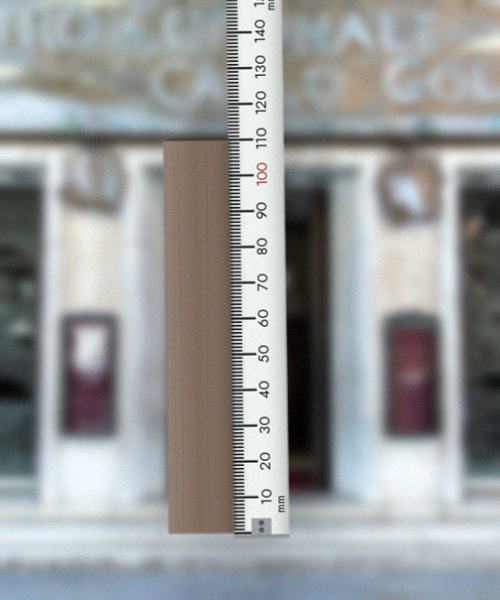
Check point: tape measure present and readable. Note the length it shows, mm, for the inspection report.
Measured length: 110 mm
